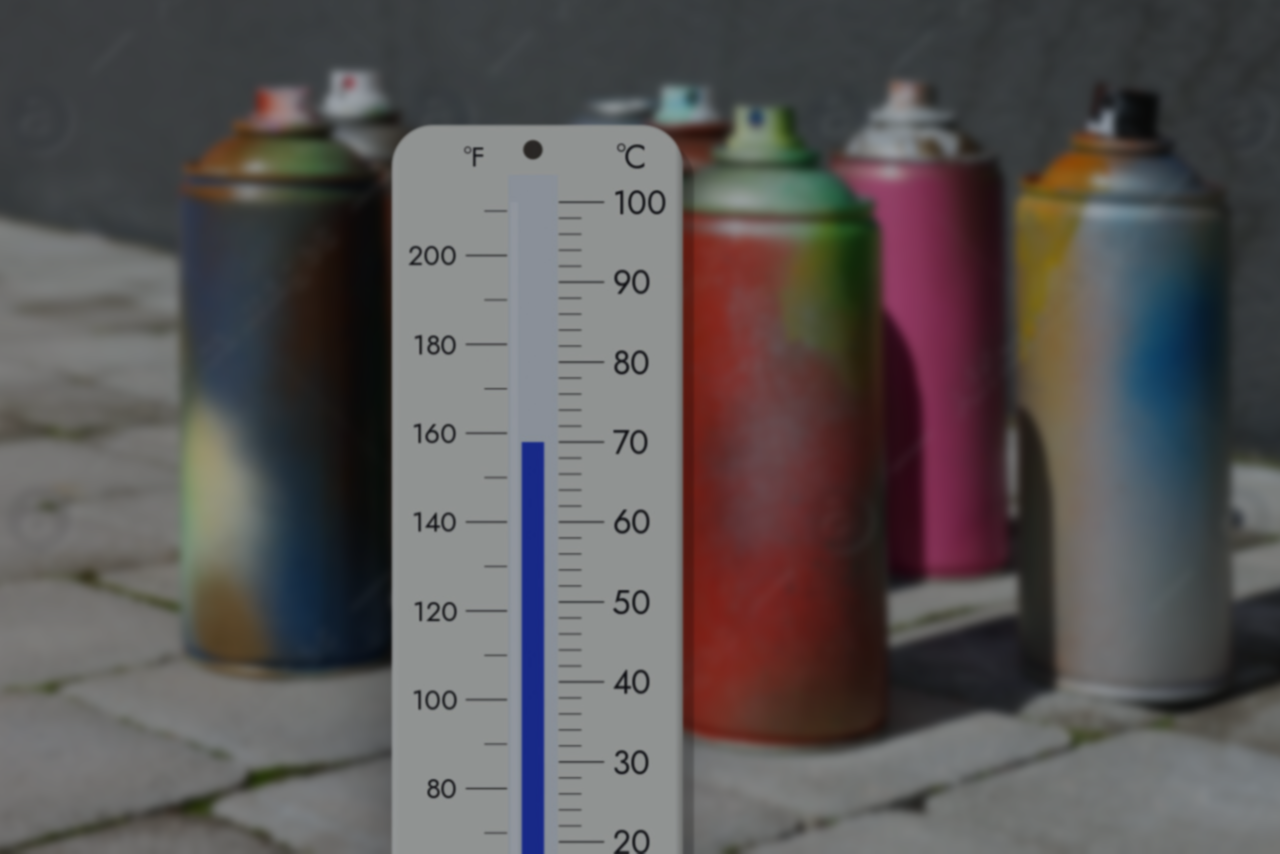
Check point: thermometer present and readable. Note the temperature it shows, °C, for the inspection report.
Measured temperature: 70 °C
